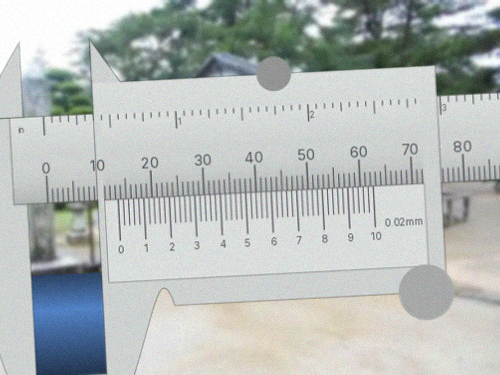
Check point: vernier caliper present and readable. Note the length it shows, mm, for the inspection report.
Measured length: 13.5 mm
